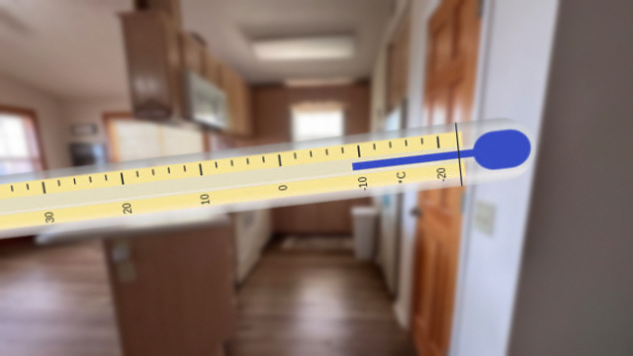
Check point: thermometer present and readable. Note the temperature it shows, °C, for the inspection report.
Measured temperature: -9 °C
